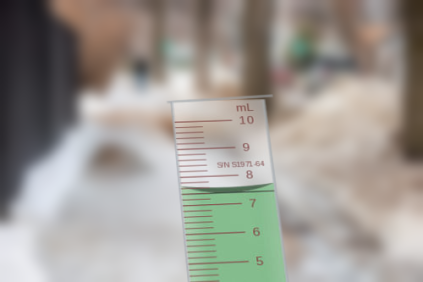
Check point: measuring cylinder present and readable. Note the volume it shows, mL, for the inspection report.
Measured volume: 7.4 mL
